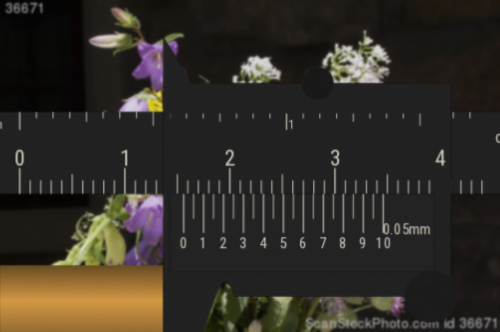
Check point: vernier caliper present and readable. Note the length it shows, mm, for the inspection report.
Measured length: 15.6 mm
